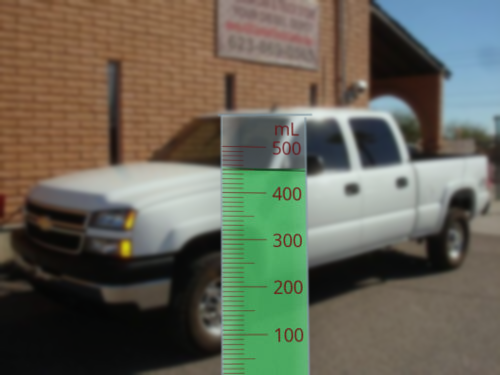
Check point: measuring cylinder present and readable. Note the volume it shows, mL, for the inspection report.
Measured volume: 450 mL
